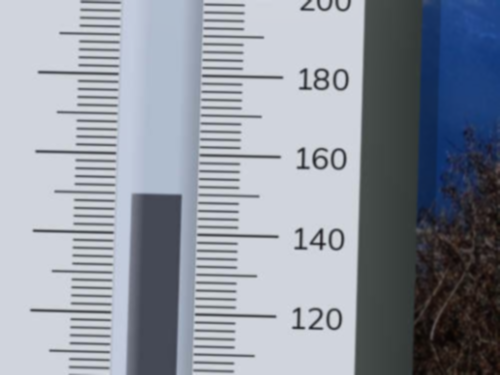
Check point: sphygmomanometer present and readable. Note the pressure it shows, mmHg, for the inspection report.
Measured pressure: 150 mmHg
